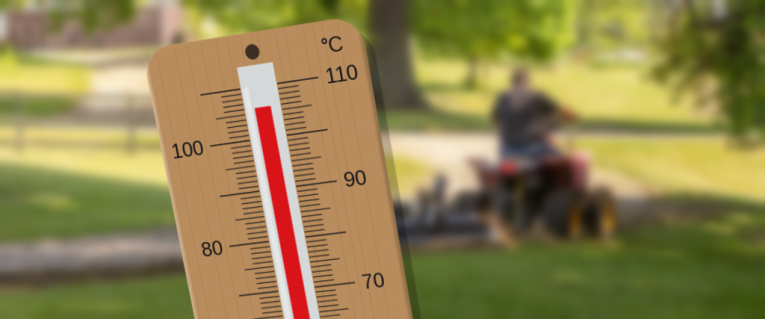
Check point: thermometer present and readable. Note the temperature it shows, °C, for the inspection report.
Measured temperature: 106 °C
